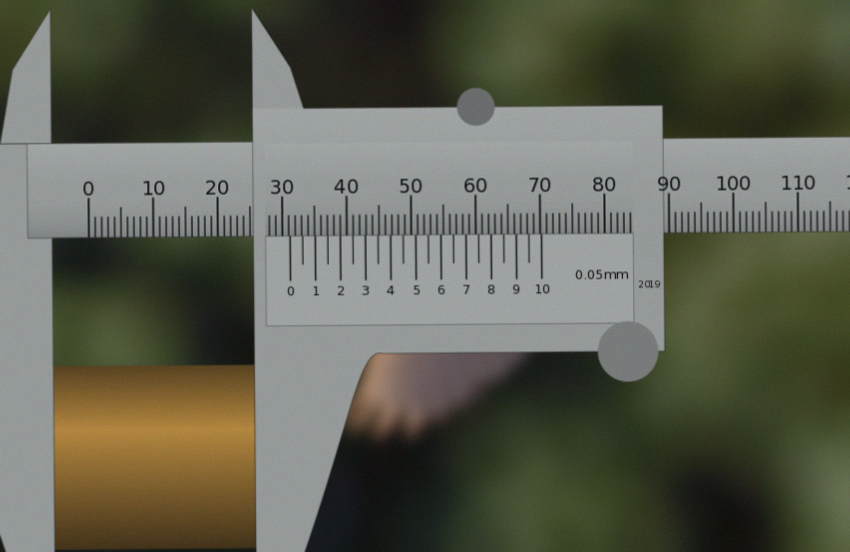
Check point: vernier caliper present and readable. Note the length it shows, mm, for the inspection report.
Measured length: 31.2 mm
